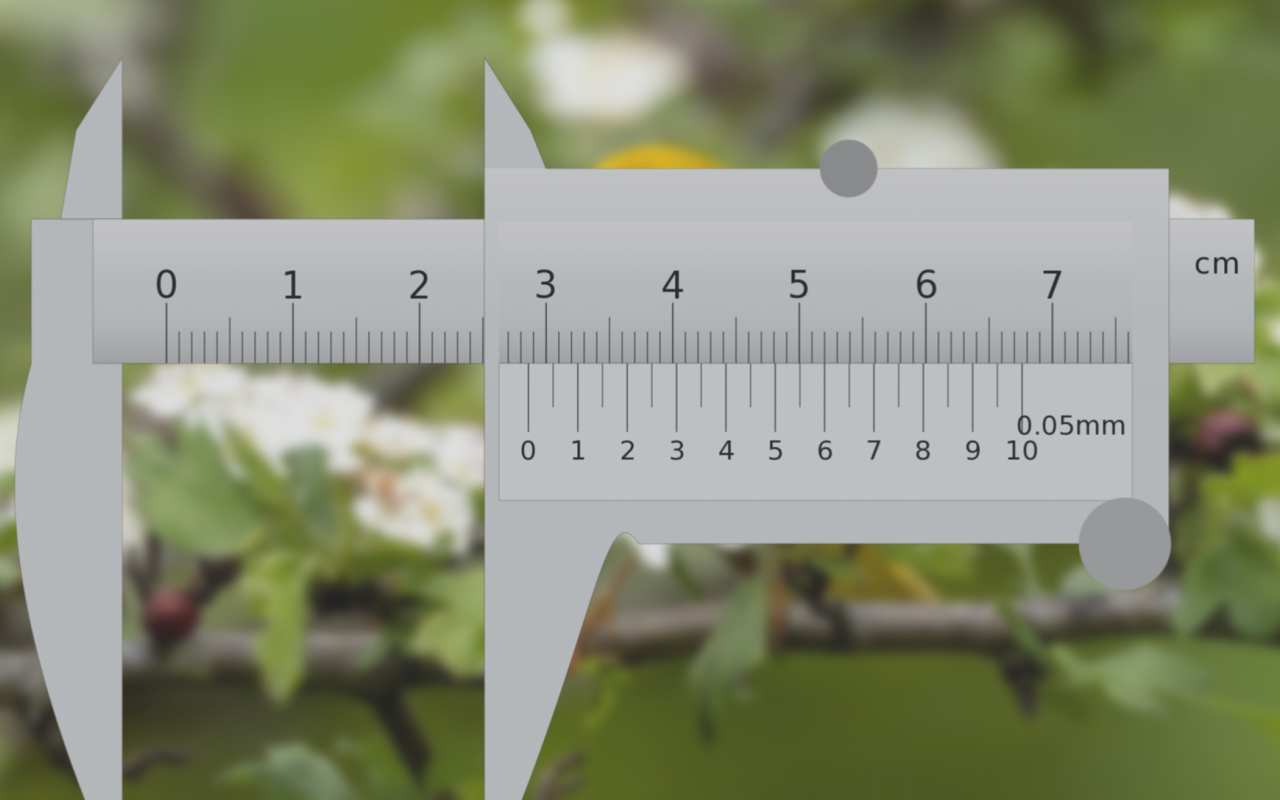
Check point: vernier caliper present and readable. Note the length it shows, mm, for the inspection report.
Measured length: 28.6 mm
